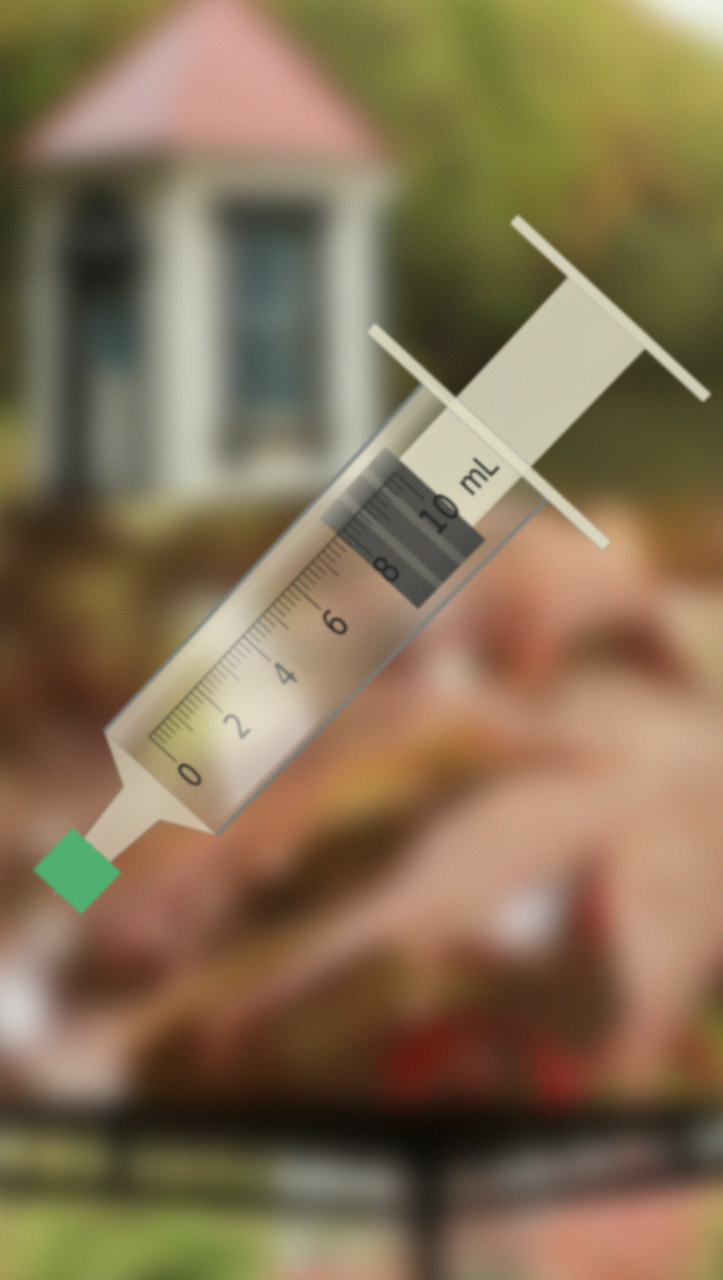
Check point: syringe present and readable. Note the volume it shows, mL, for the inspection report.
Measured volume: 7.8 mL
